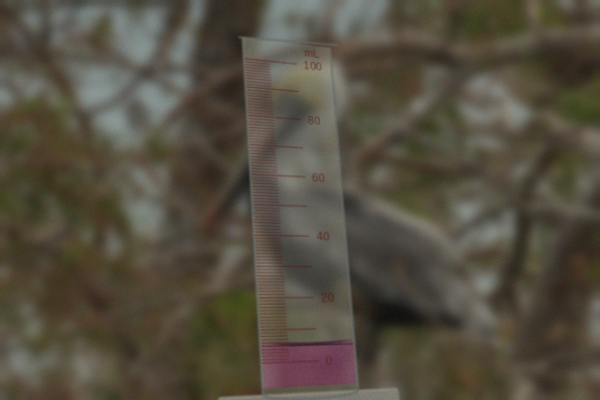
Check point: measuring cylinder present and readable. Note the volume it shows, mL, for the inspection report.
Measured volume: 5 mL
